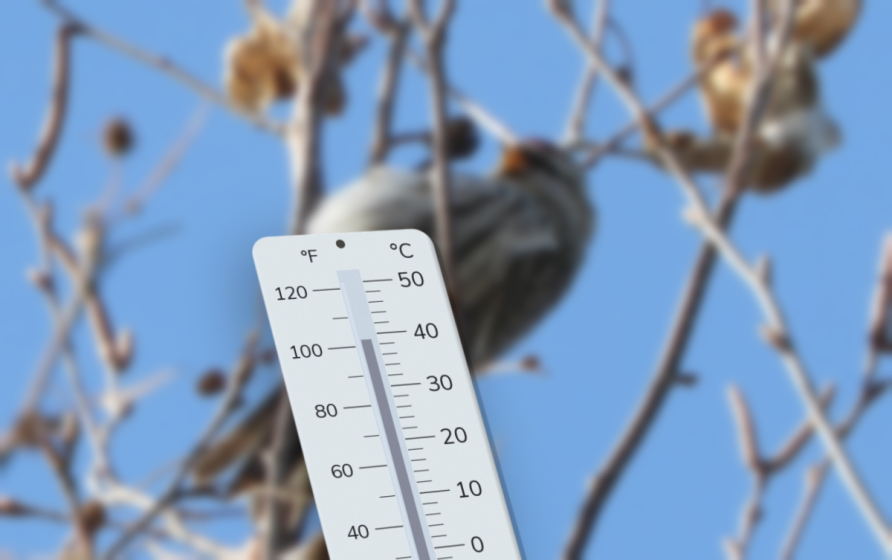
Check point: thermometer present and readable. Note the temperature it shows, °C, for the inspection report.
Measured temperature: 39 °C
